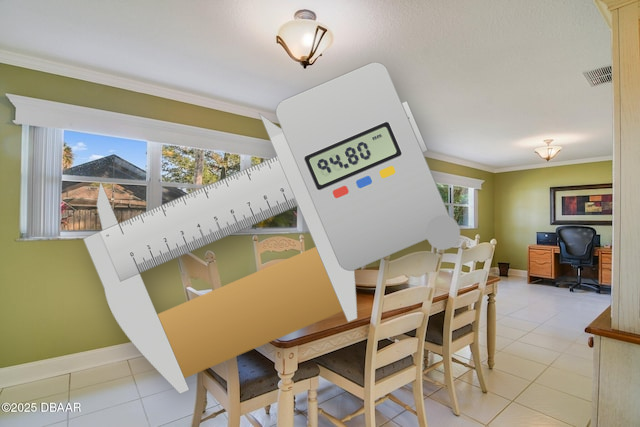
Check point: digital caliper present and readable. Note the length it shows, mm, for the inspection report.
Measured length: 94.80 mm
